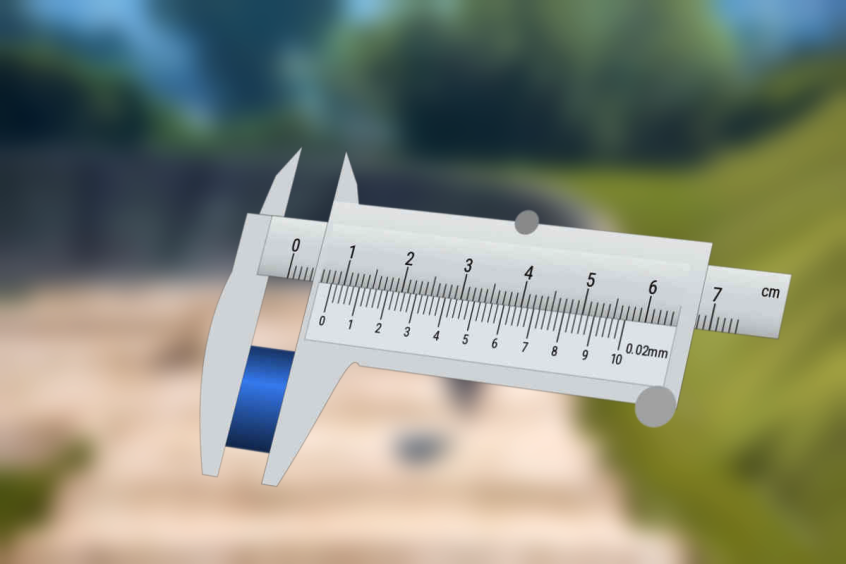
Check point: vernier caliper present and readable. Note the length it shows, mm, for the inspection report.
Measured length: 7.8 mm
